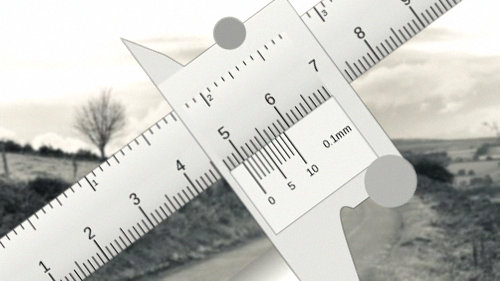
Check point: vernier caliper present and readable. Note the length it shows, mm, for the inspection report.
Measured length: 49.6 mm
